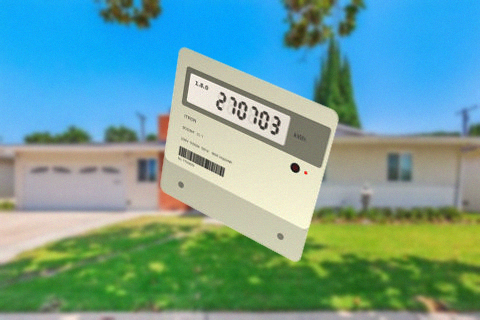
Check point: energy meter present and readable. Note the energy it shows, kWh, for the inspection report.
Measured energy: 270703 kWh
